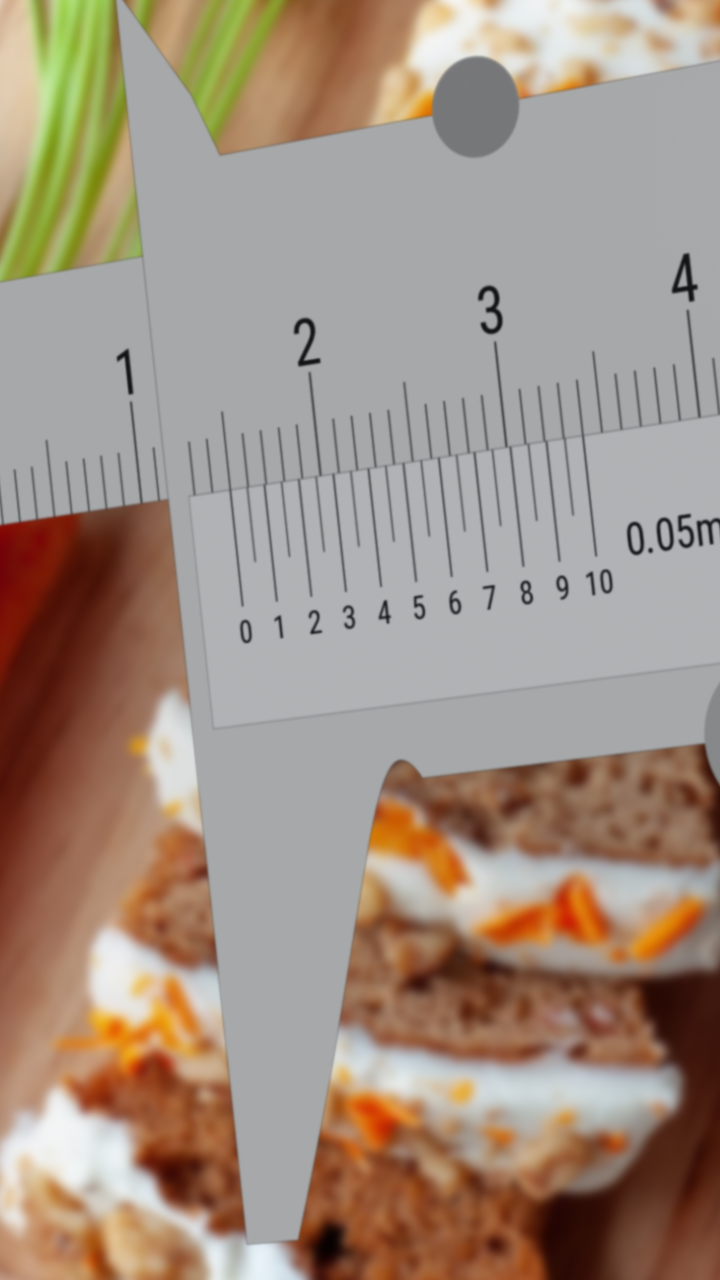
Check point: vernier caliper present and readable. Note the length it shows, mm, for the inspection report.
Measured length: 15.0 mm
